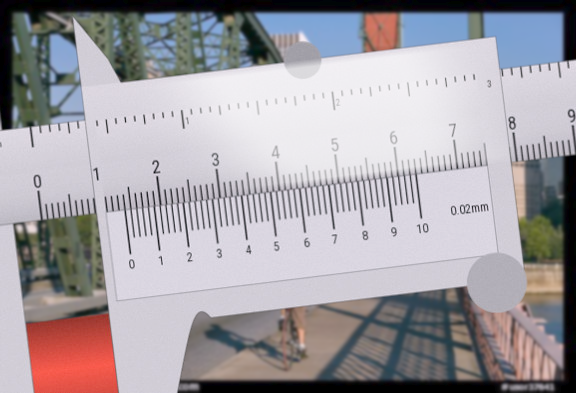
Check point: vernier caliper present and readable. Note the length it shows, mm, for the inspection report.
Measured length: 14.0 mm
